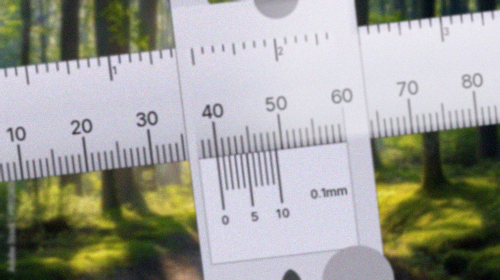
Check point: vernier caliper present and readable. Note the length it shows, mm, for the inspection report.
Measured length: 40.0 mm
